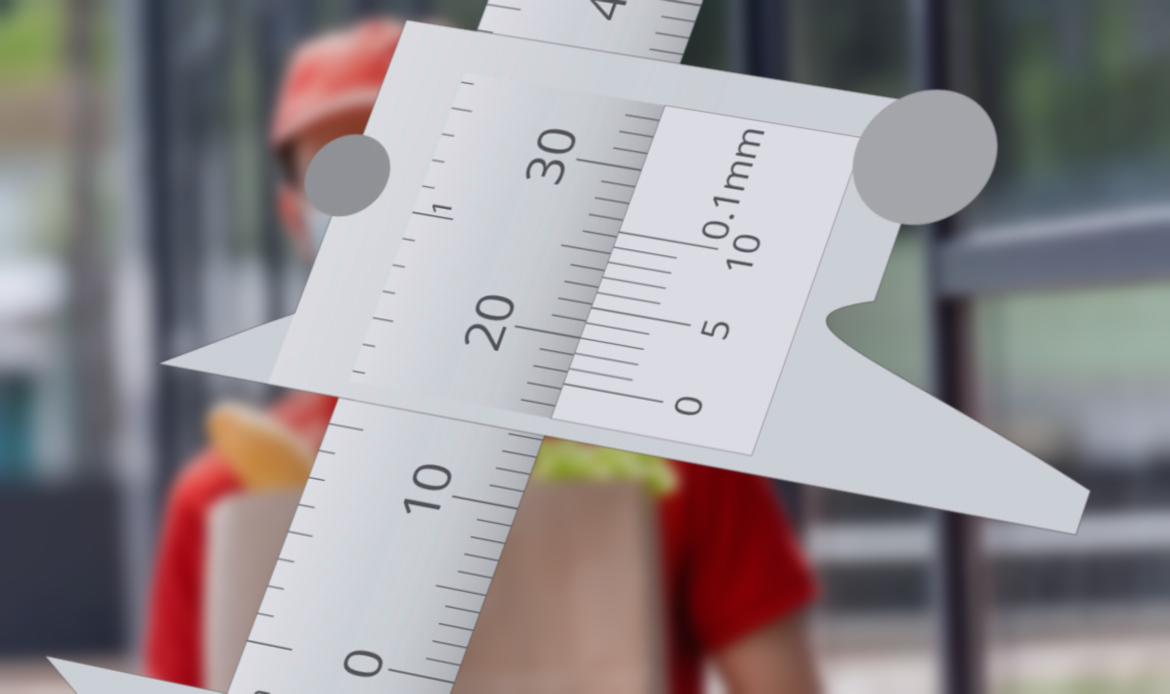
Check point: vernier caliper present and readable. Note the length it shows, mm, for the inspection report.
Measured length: 17.3 mm
